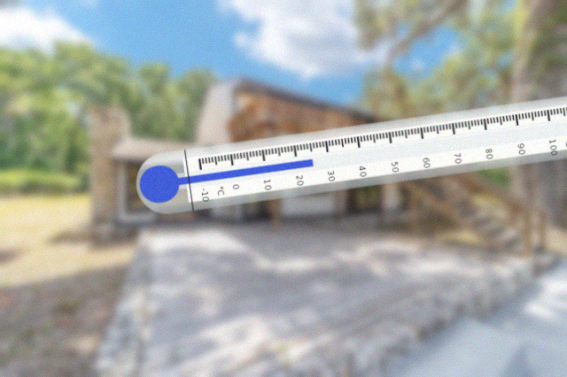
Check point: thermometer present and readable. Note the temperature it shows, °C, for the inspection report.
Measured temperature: 25 °C
